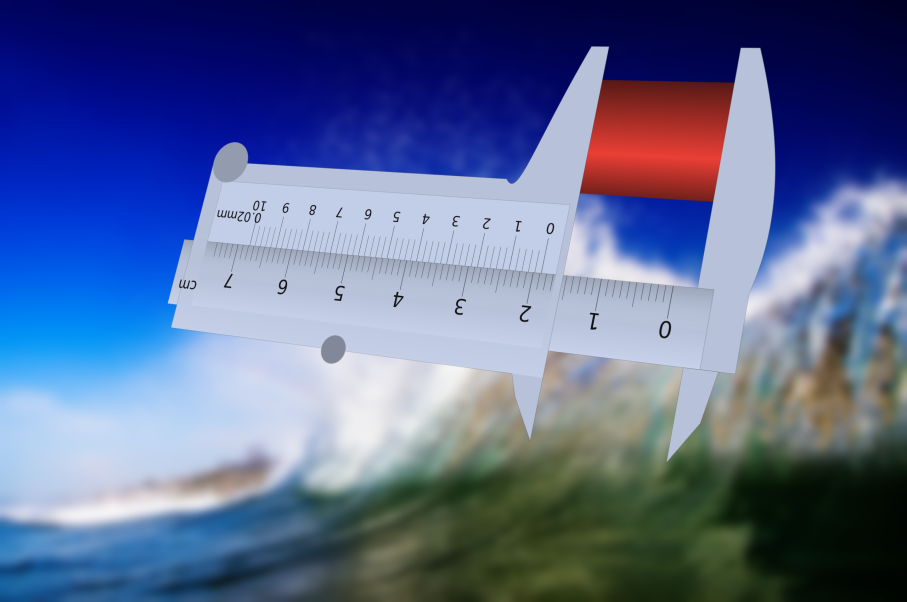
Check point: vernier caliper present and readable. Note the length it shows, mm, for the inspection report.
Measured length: 18.8 mm
